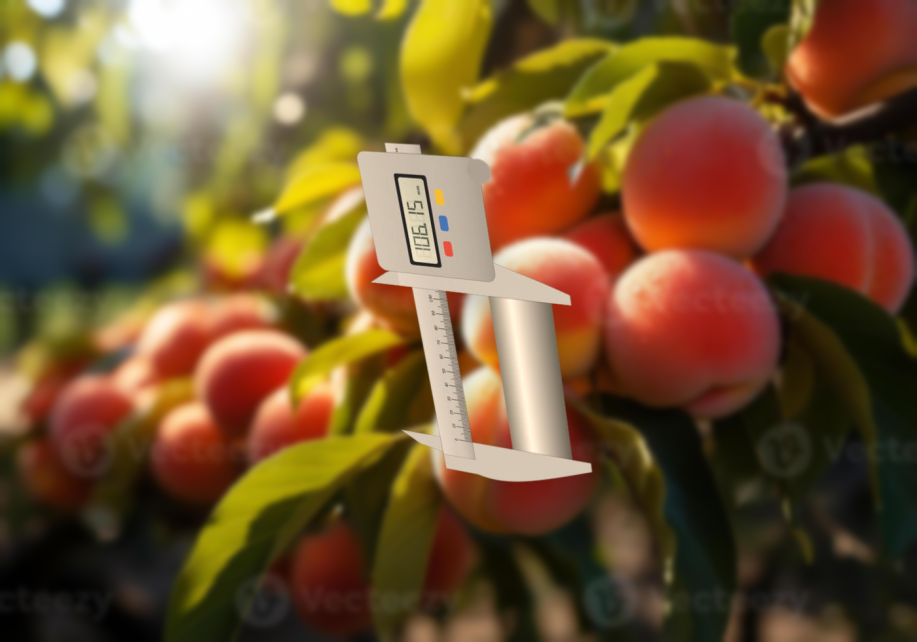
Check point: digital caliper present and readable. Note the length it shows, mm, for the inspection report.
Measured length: 106.15 mm
